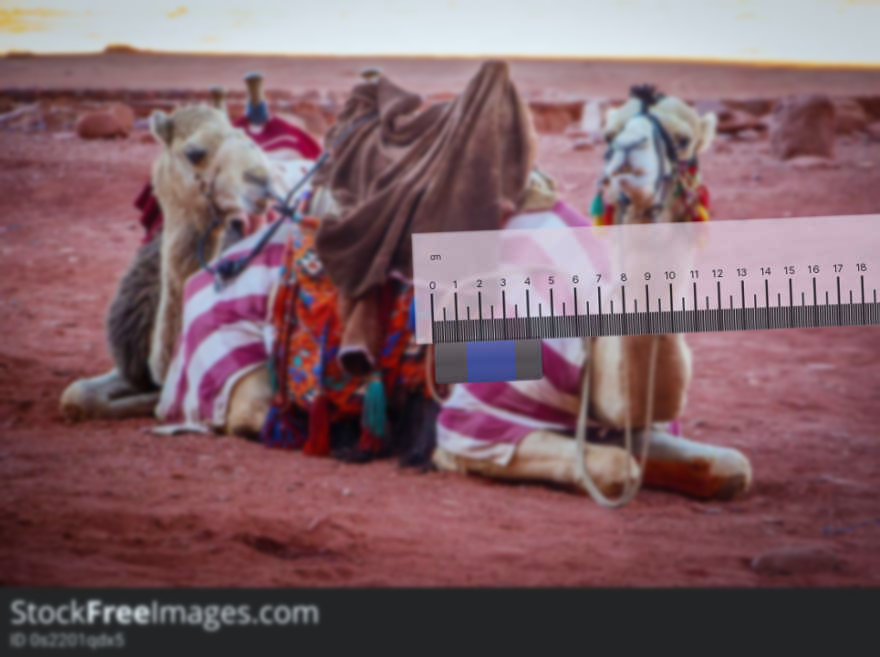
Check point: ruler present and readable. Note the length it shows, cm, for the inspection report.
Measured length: 4.5 cm
